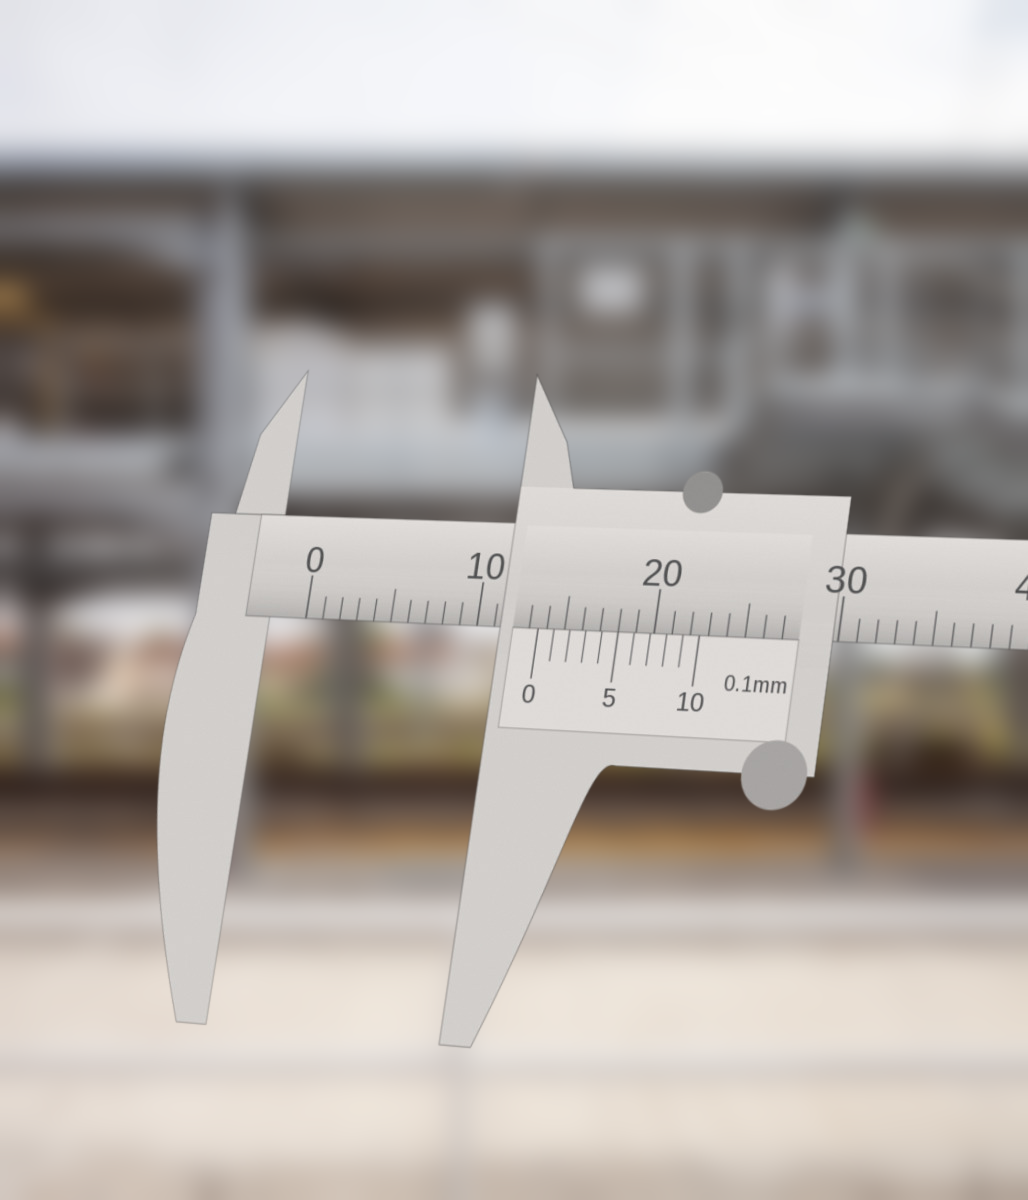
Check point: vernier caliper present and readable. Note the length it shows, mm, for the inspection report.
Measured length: 13.5 mm
